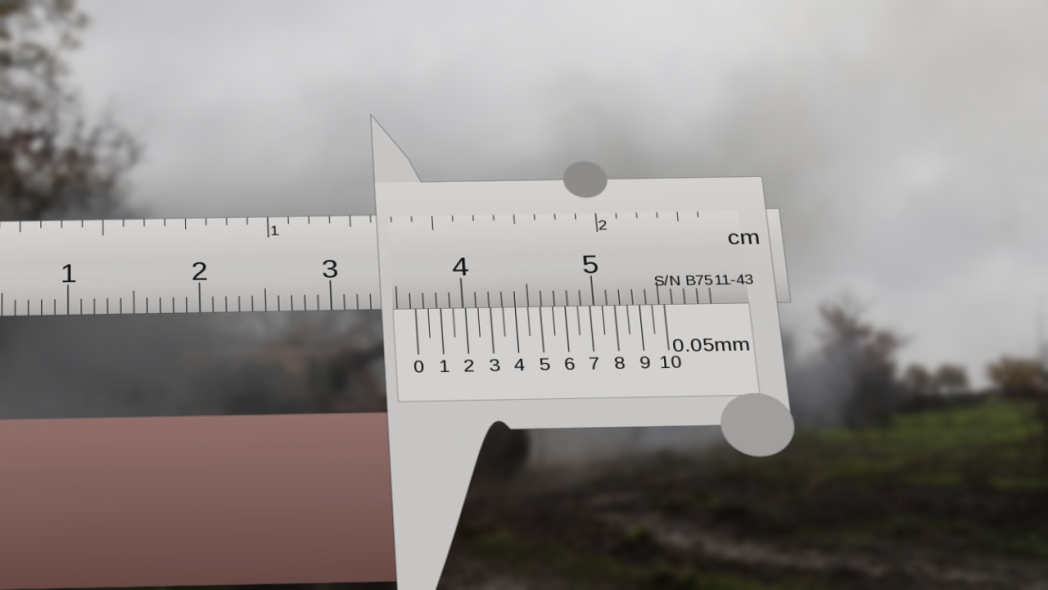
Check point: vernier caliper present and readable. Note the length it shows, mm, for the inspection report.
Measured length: 36.4 mm
